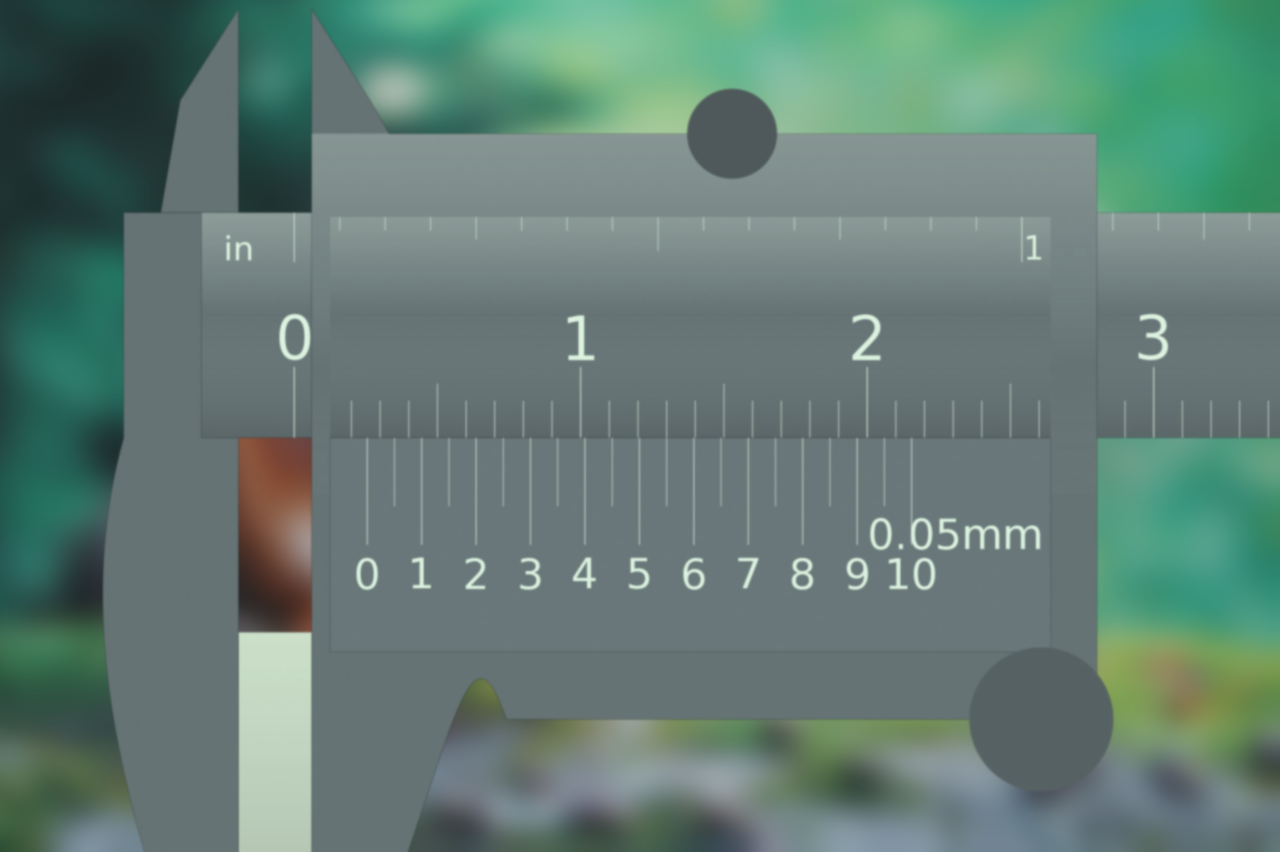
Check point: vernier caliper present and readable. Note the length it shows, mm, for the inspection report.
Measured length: 2.55 mm
